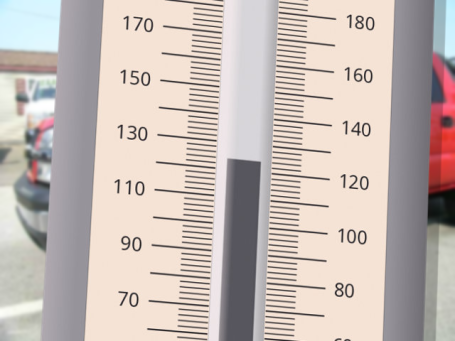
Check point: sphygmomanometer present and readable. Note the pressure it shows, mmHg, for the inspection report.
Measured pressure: 124 mmHg
